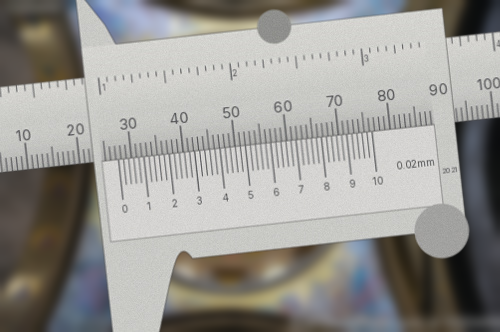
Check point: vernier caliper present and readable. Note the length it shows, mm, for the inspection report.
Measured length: 27.5 mm
